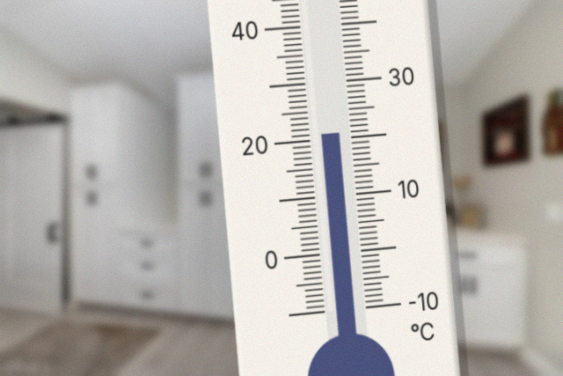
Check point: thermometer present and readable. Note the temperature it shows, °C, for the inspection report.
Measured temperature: 21 °C
